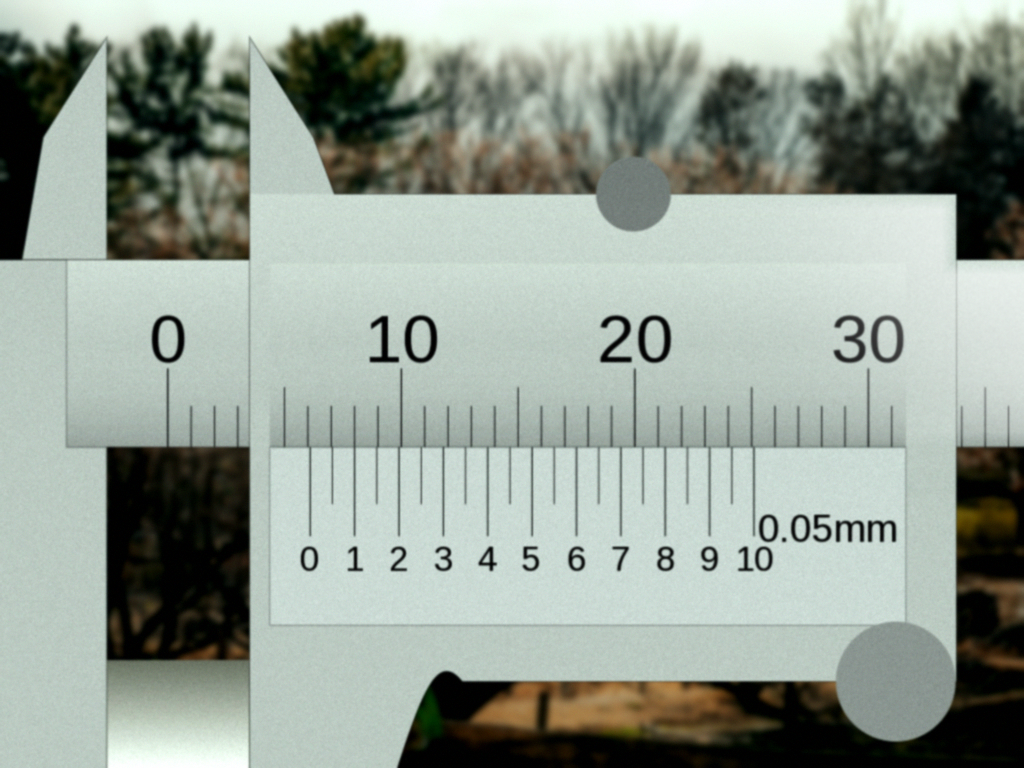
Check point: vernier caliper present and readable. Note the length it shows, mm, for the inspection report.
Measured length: 6.1 mm
